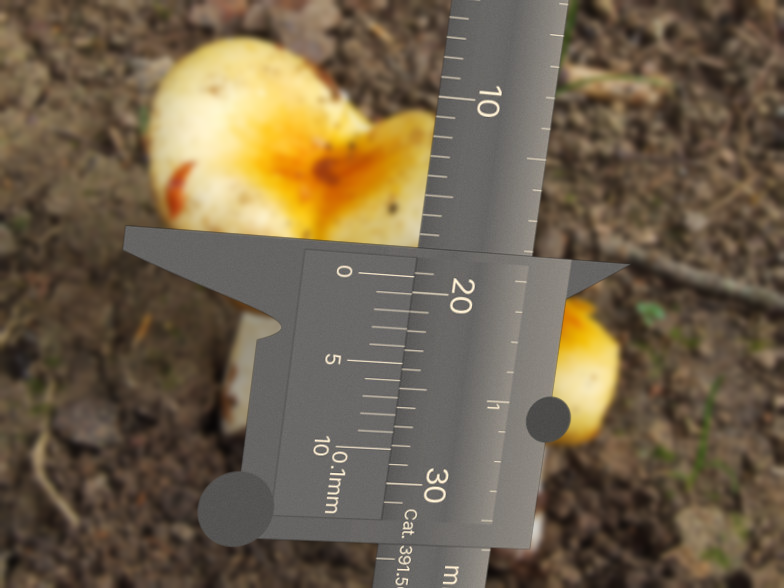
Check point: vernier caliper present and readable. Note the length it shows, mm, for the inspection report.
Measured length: 19.2 mm
